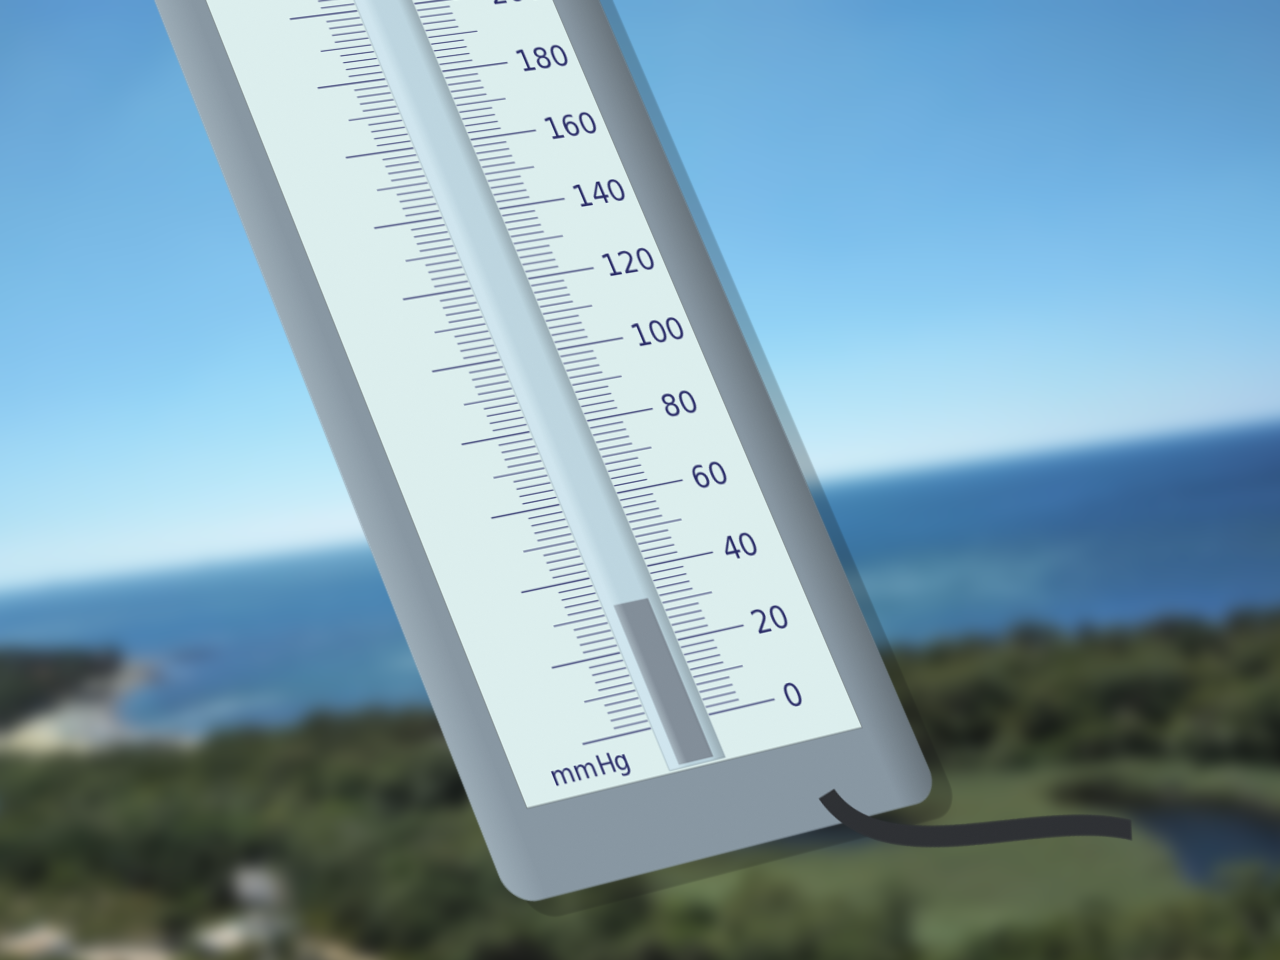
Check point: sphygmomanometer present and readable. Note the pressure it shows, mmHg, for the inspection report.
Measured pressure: 32 mmHg
